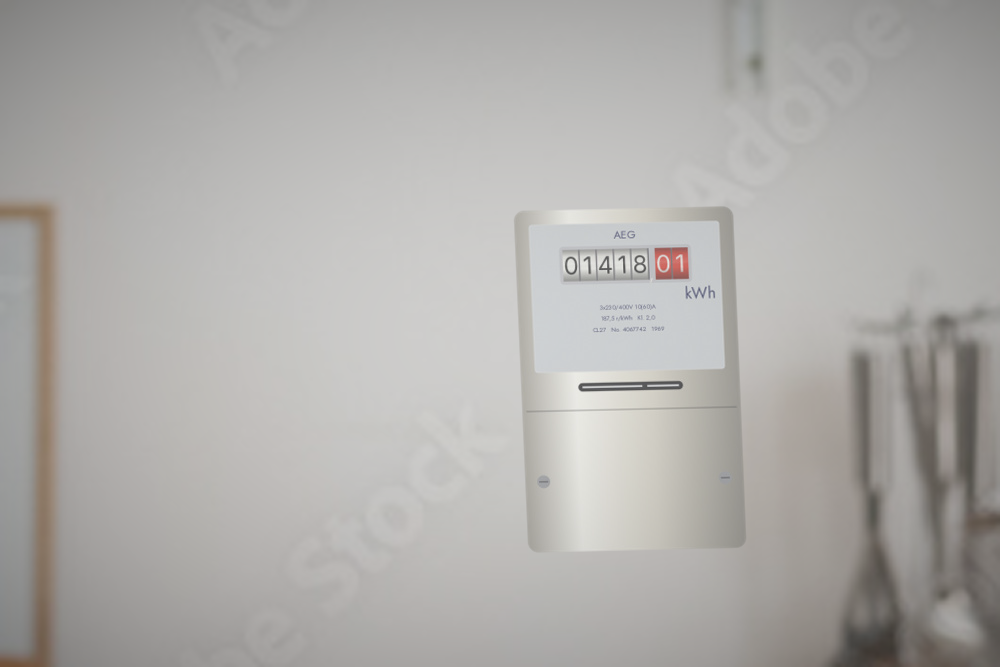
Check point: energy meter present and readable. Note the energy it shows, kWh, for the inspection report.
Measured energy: 1418.01 kWh
